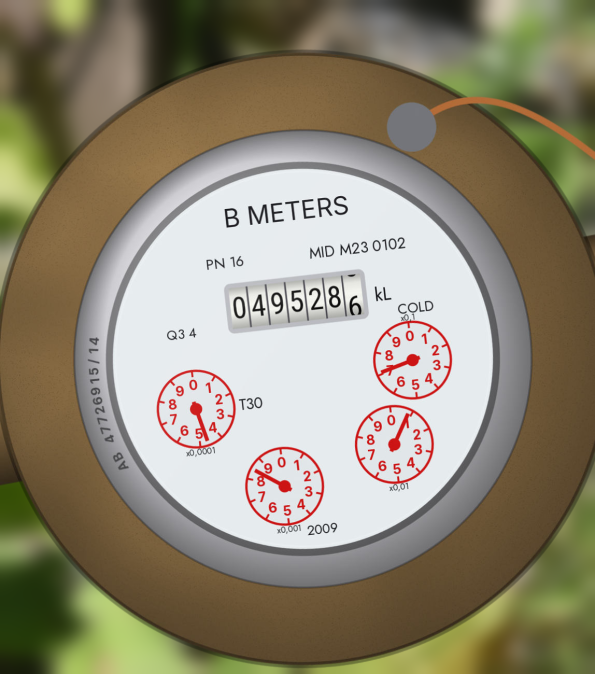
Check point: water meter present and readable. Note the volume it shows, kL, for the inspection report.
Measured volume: 495285.7084 kL
